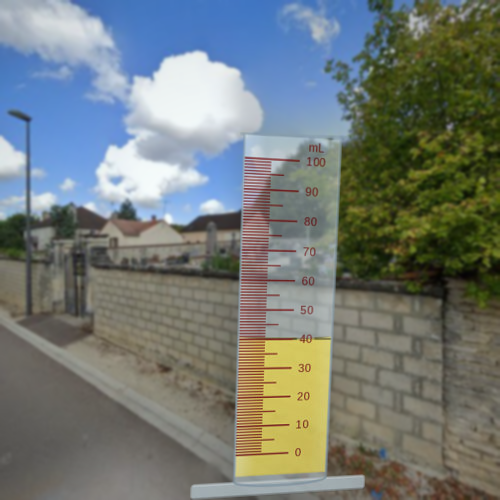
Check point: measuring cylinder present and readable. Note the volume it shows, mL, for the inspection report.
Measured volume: 40 mL
